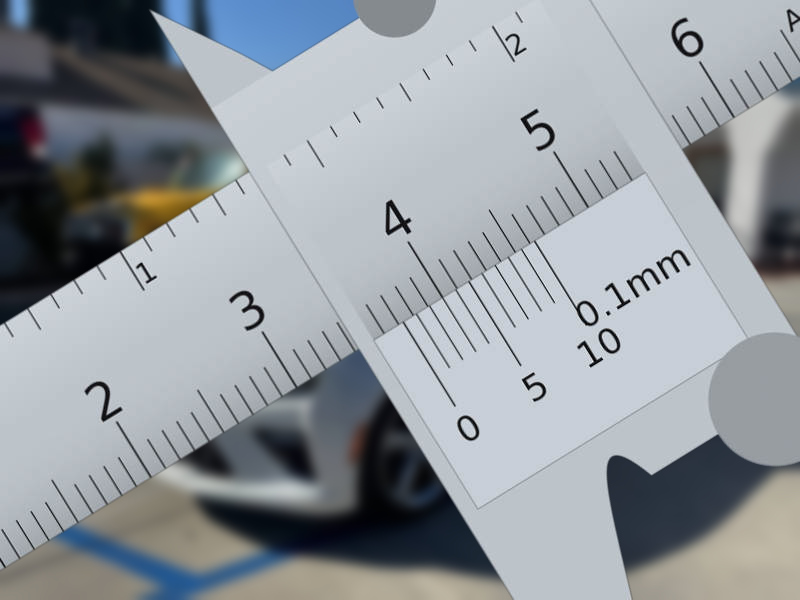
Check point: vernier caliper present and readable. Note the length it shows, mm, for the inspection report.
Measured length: 37.3 mm
